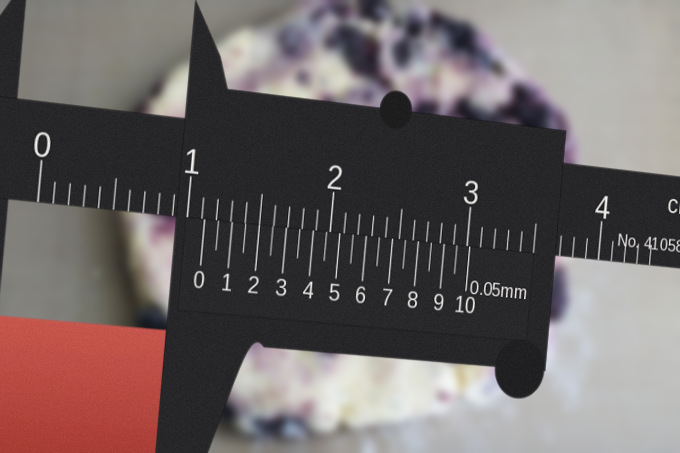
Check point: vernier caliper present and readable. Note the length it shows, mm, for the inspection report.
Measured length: 11.2 mm
